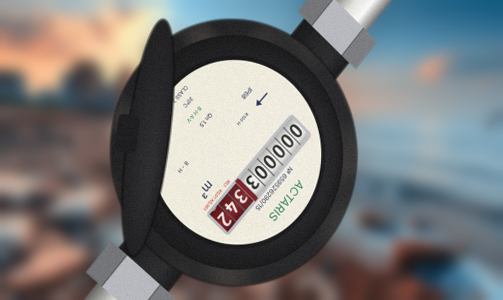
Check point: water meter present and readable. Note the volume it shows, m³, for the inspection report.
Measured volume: 3.342 m³
